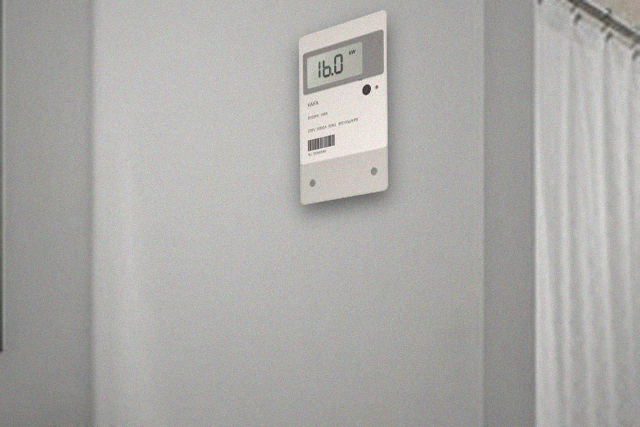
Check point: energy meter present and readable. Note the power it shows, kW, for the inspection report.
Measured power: 16.0 kW
